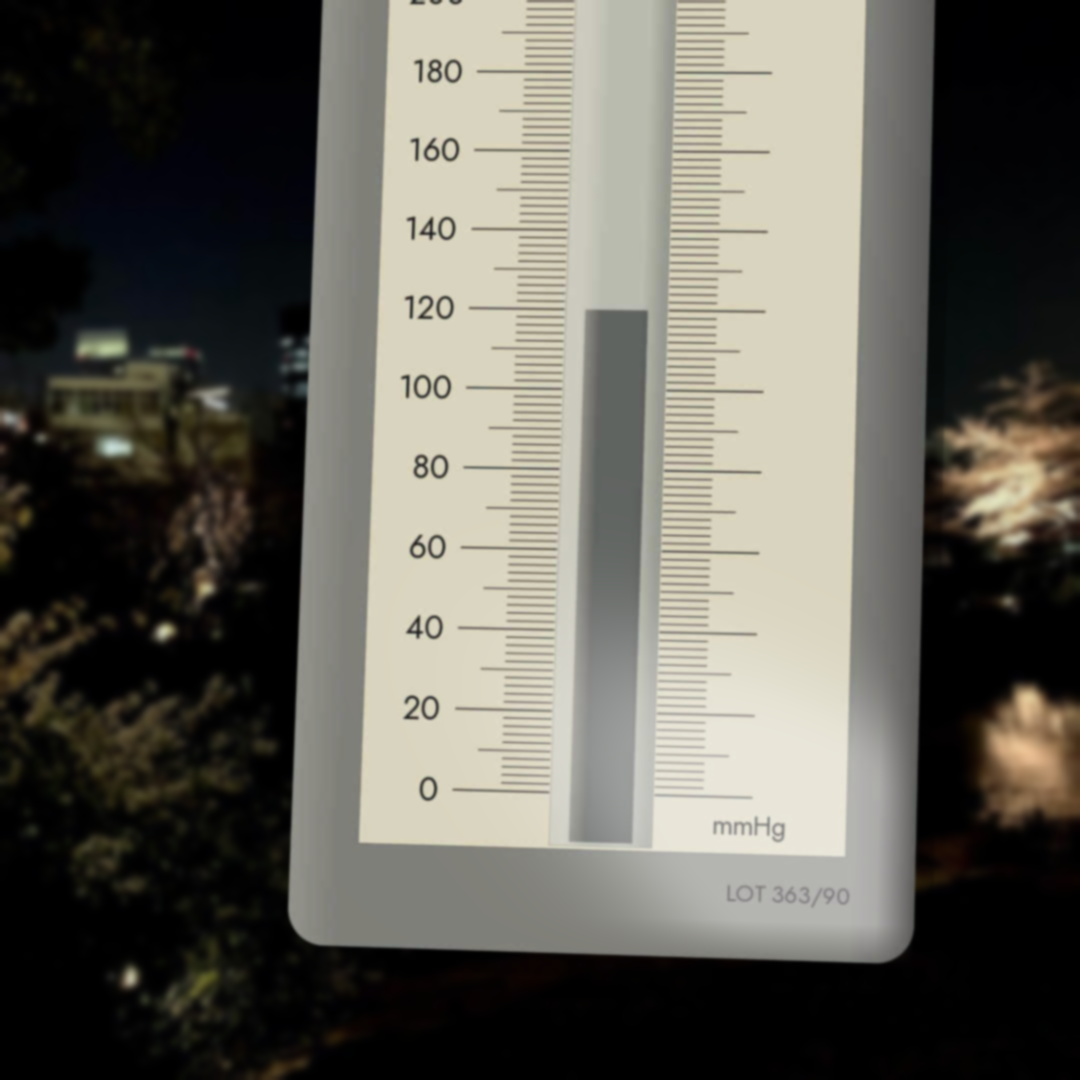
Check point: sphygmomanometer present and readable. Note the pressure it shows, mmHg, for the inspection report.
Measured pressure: 120 mmHg
